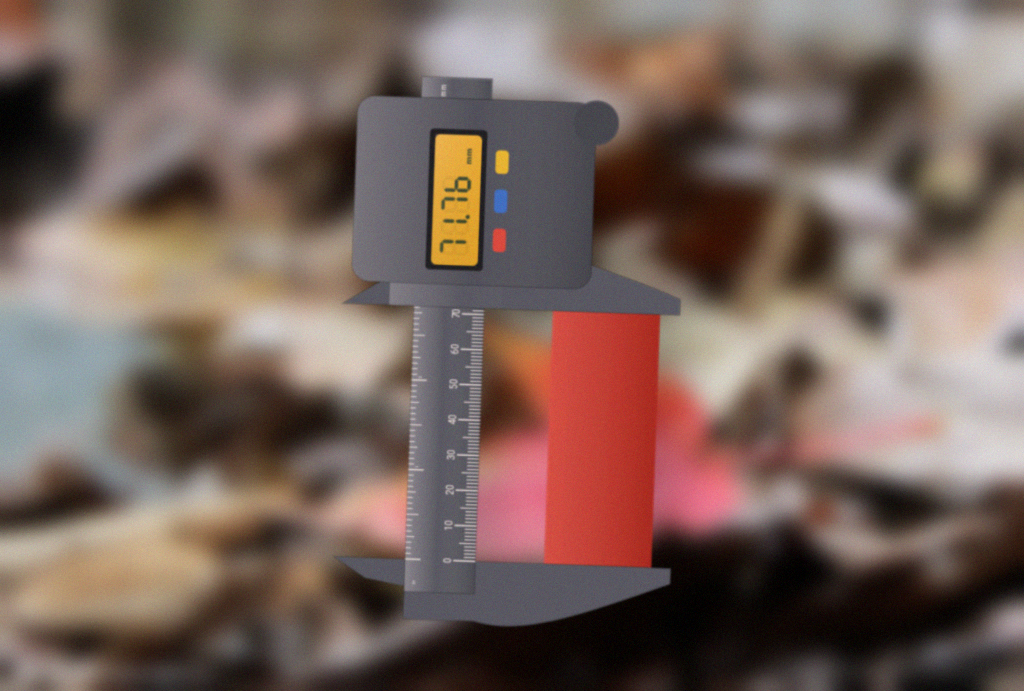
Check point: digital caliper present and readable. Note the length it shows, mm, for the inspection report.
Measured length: 71.76 mm
